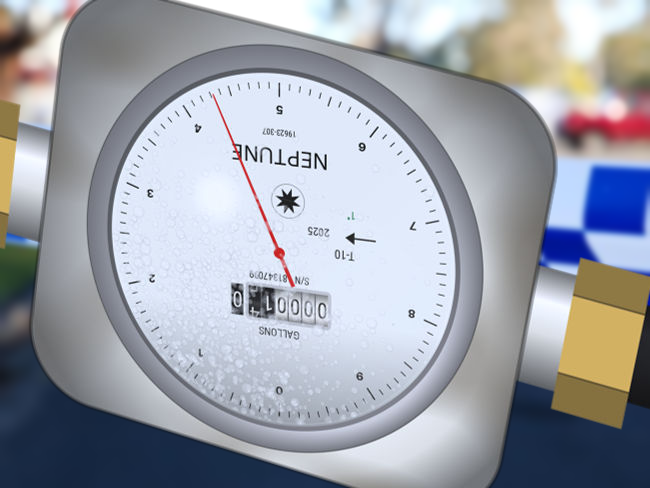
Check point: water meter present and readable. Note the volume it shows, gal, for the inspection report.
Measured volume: 144.3 gal
